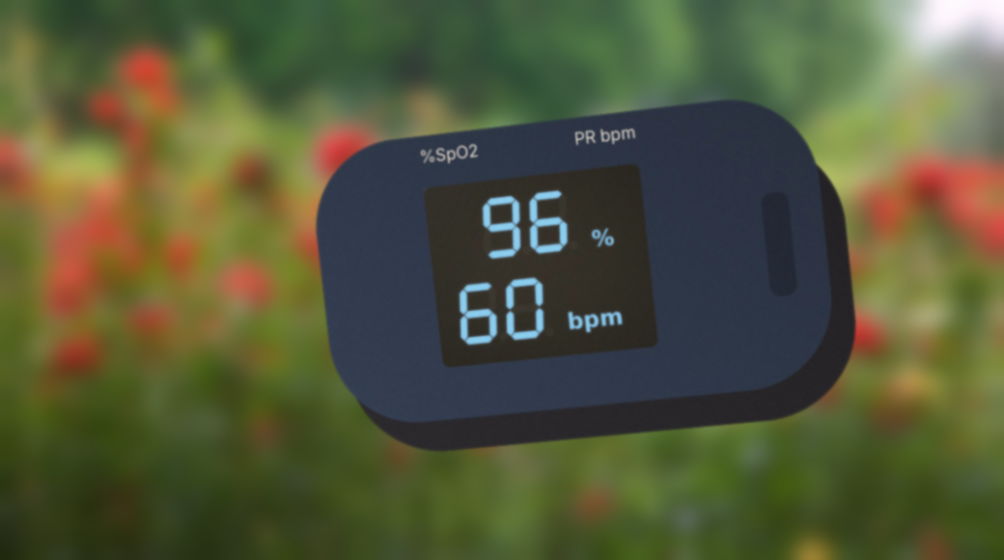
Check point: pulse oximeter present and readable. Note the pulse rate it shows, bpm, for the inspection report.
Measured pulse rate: 60 bpm
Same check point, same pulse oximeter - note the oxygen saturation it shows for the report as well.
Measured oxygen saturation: 96 %
